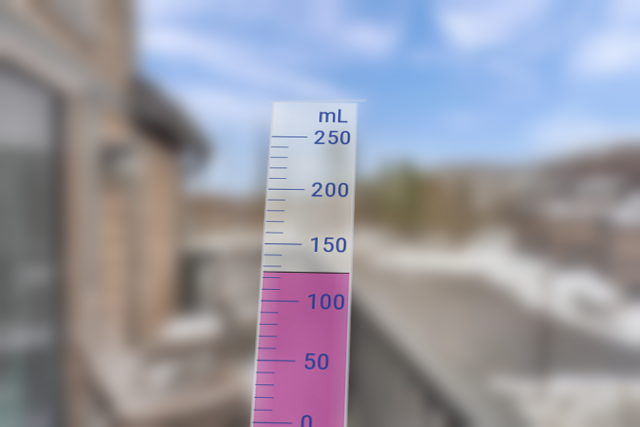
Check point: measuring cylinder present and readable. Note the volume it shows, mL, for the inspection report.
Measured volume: 125 mL
